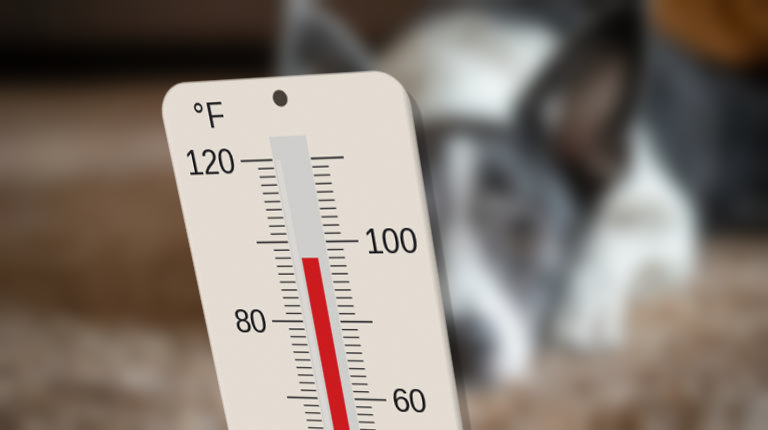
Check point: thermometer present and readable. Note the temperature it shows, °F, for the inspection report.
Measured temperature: 96 °F
